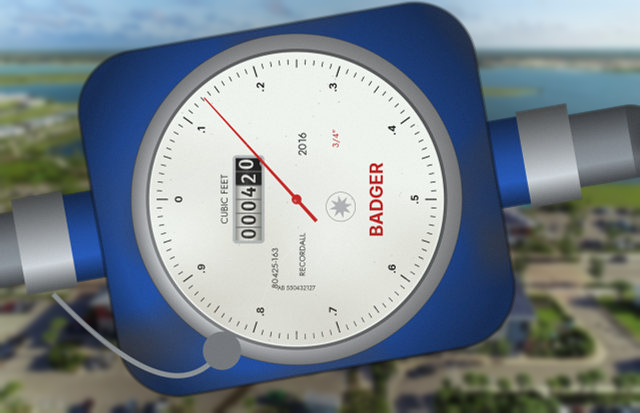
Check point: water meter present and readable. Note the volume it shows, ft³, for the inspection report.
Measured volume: 420.13 ft³
